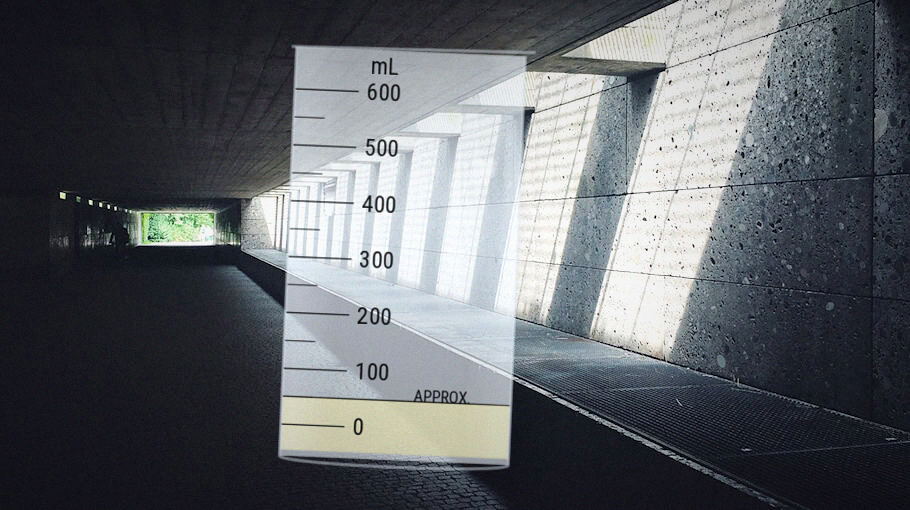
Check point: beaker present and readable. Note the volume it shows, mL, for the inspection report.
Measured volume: 50 mL
